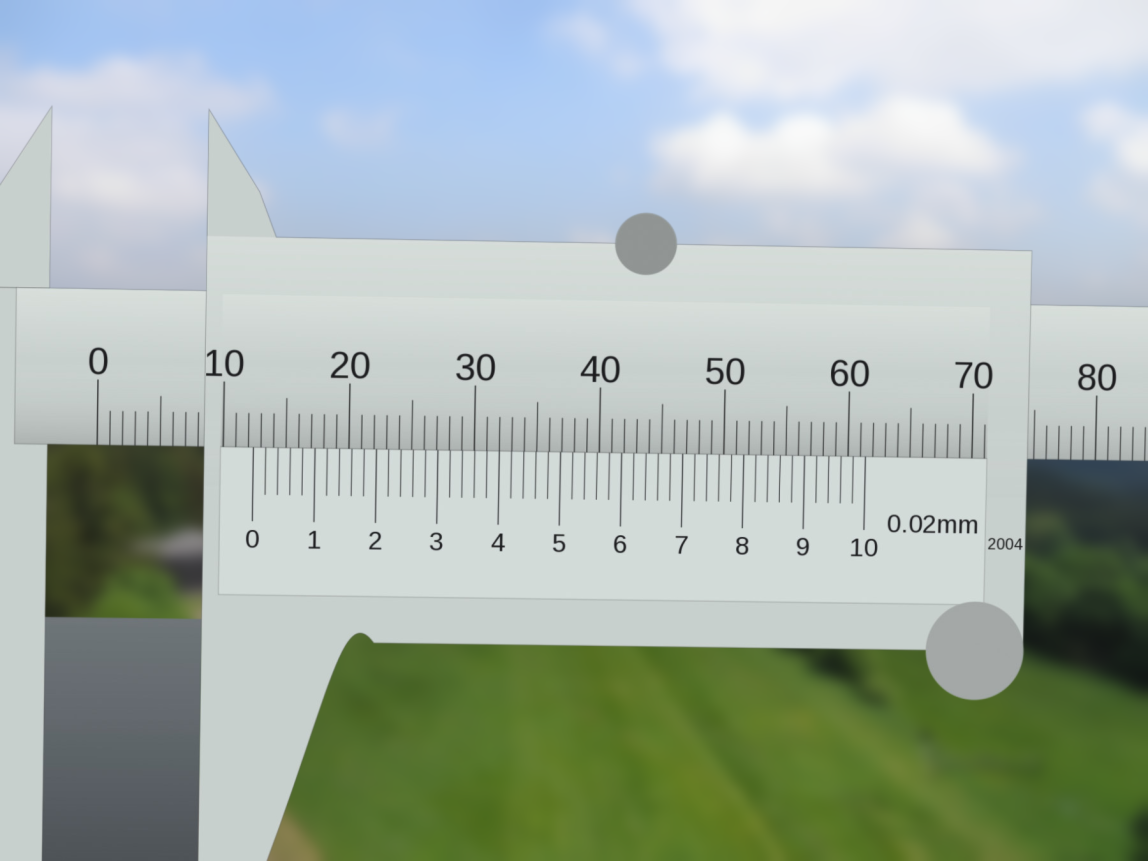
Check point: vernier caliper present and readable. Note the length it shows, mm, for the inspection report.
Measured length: 12.4 mm
